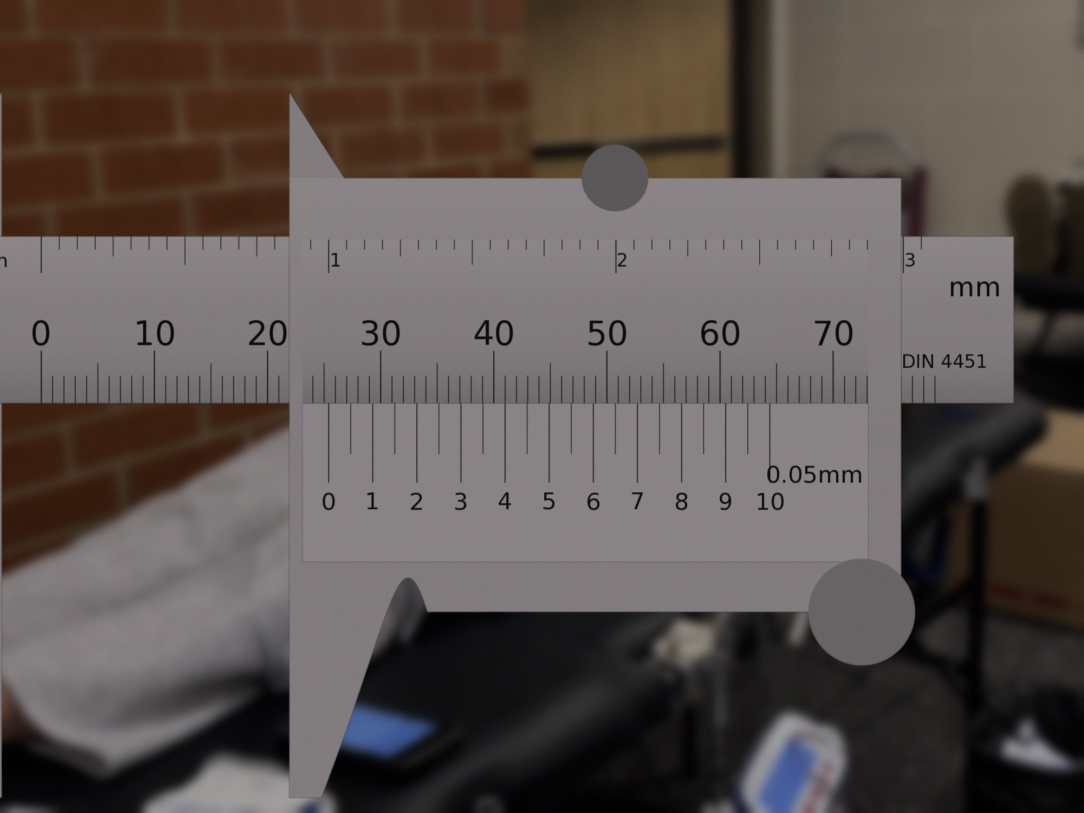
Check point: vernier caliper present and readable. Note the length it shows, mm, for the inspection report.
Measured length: 25.4 mm
